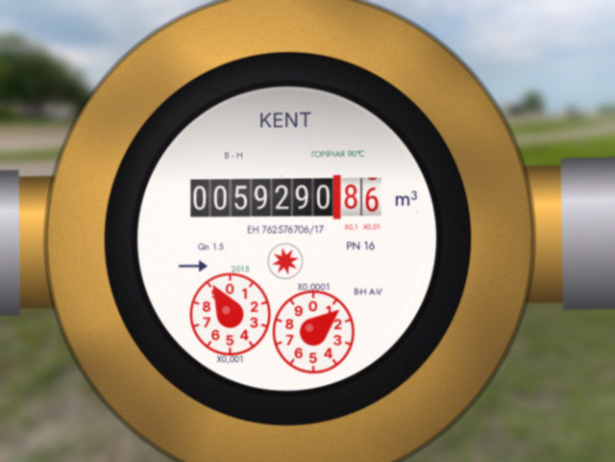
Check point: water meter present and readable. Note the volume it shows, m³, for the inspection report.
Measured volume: 59290.8591 m³
